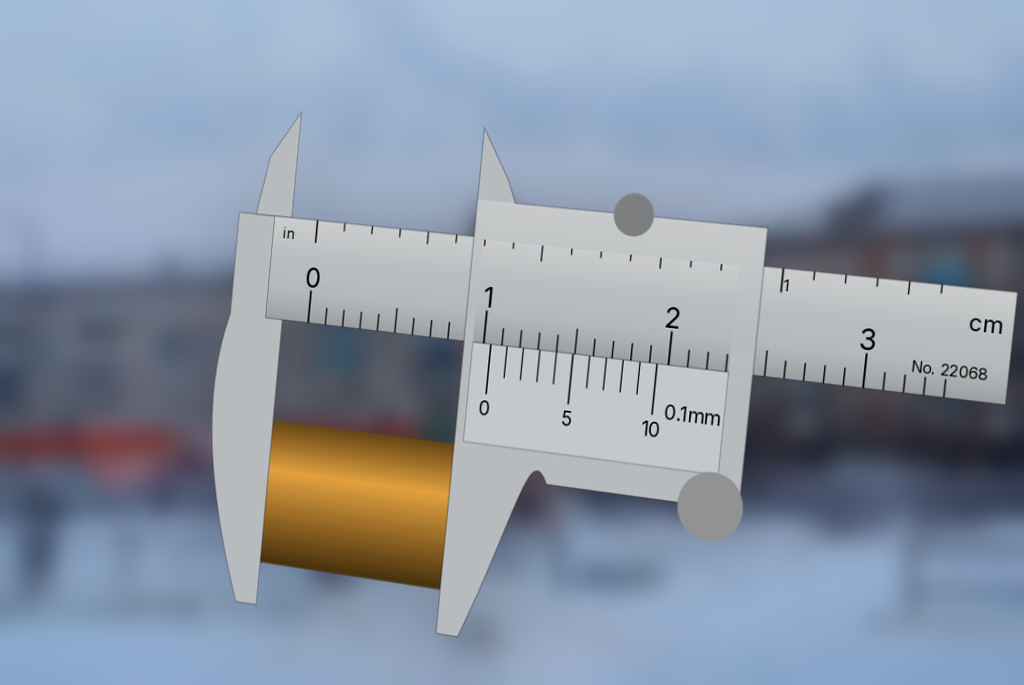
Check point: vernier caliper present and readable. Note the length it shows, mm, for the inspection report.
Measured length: 10.4 mm
